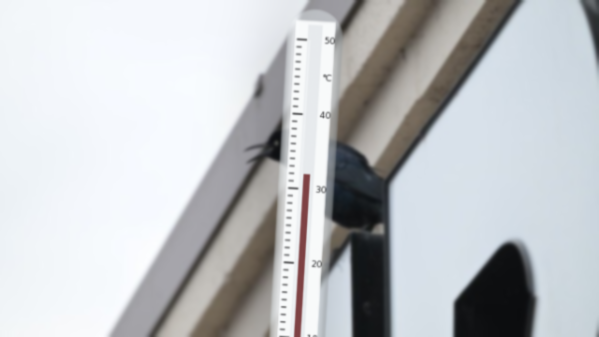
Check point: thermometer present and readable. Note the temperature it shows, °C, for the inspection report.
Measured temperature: 32 °C
